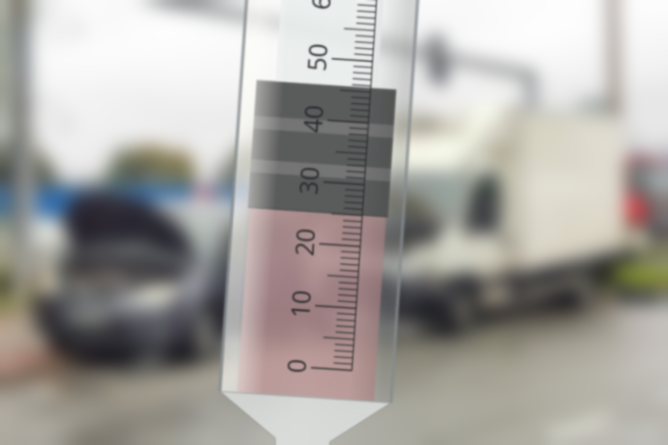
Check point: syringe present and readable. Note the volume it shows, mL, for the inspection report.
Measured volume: 25 mL
